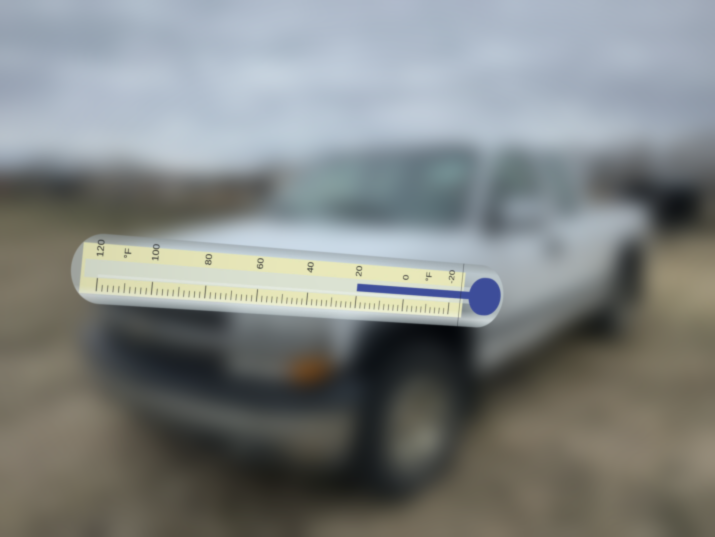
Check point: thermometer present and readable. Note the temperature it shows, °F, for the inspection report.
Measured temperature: 20 °F
